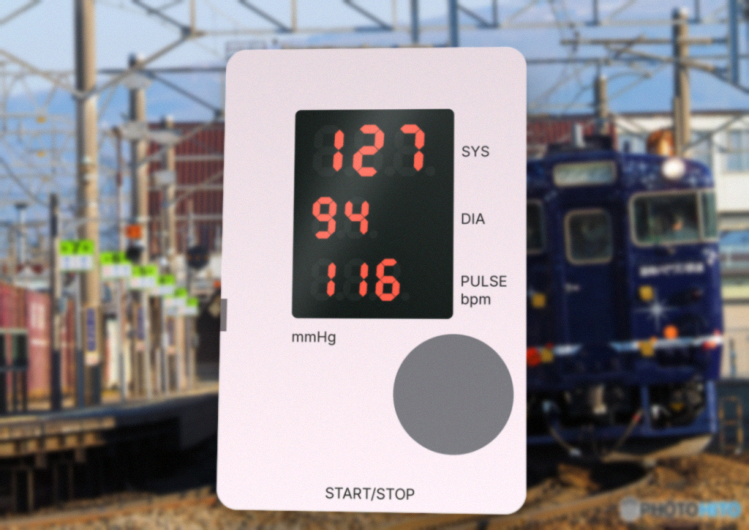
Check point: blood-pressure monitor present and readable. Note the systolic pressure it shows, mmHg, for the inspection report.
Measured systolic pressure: 127 mmHg
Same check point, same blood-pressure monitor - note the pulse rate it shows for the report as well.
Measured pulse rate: 116 bpm
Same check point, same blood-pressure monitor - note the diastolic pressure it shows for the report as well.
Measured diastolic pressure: 94 mmHg
